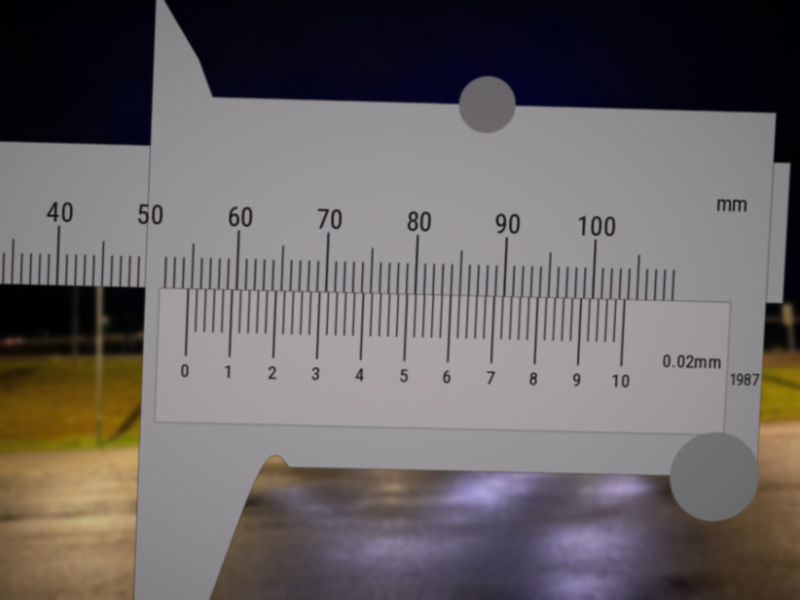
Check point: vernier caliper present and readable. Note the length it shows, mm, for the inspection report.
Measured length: 54.6 mm
